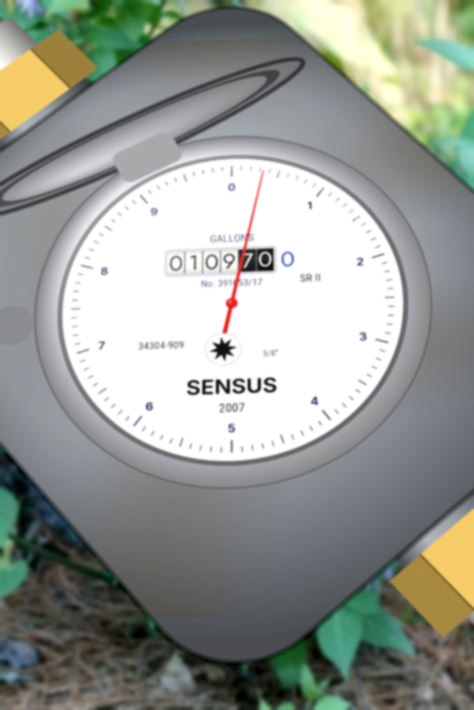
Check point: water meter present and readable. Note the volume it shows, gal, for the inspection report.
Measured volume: 109700.3 gal
